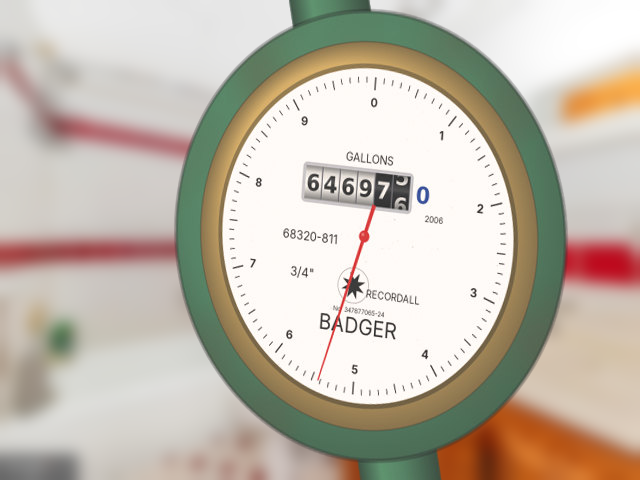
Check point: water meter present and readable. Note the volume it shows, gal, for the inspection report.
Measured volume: 6469755.4 gal
